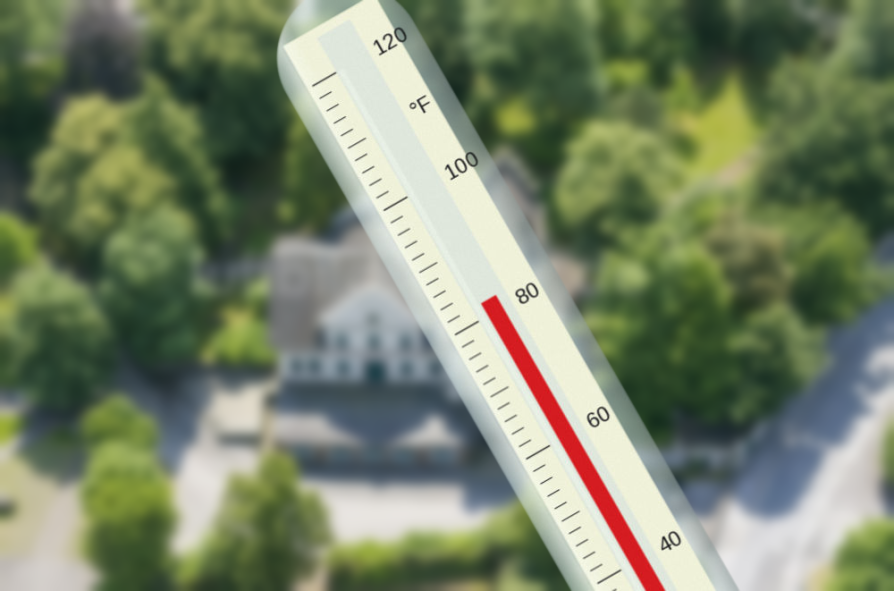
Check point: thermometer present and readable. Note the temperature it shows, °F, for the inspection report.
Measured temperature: 82 °F
